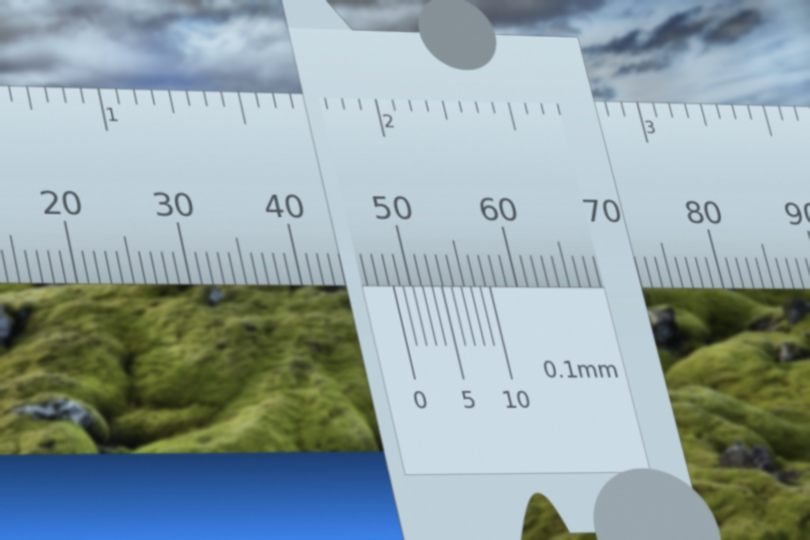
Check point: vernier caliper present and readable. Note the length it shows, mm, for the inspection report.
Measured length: 48.4 mm
